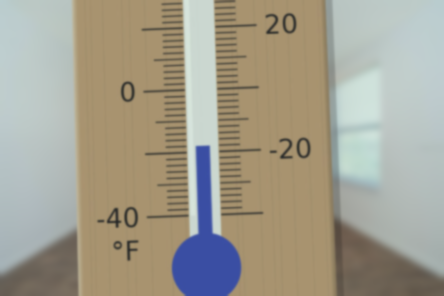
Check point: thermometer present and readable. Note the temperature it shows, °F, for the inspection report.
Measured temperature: -18 °F
